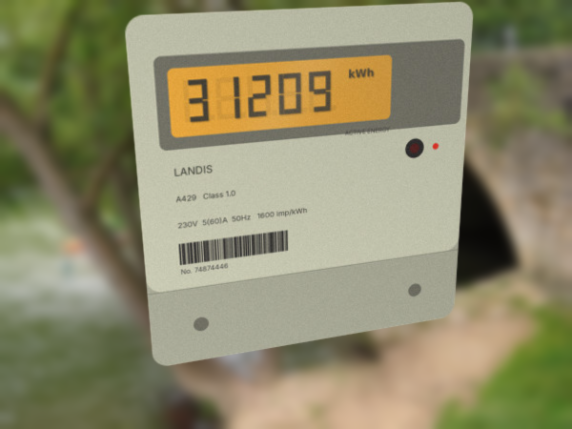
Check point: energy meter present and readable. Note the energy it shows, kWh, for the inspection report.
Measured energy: 31209 kWh
